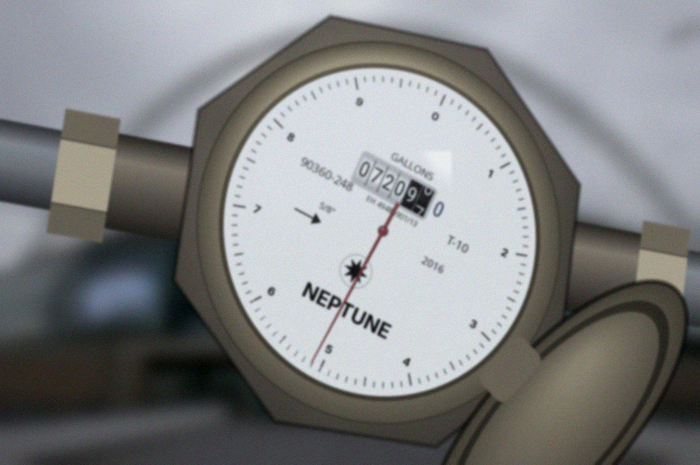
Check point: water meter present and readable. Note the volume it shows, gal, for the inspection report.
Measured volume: 720965.1 gal
